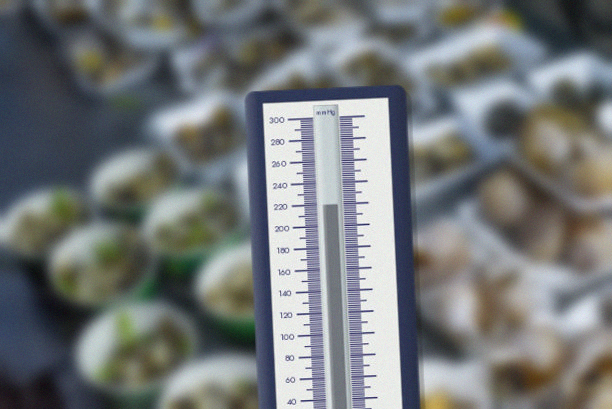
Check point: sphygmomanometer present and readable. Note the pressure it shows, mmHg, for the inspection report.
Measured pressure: 220 mmHg
